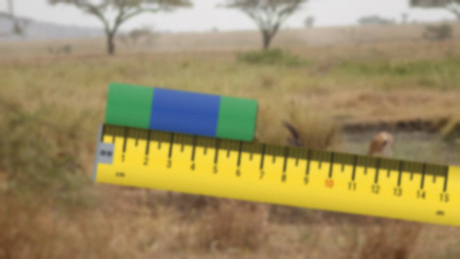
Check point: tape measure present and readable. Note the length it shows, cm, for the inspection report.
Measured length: 6.5 cm
